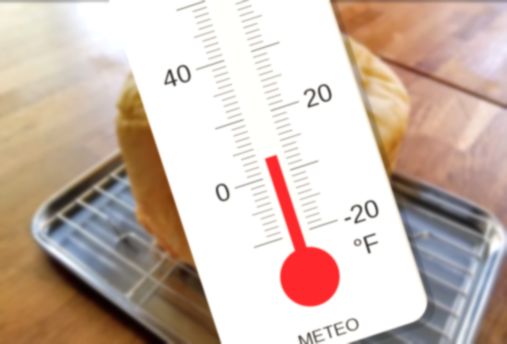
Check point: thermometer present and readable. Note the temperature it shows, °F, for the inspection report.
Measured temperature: 6 °F
